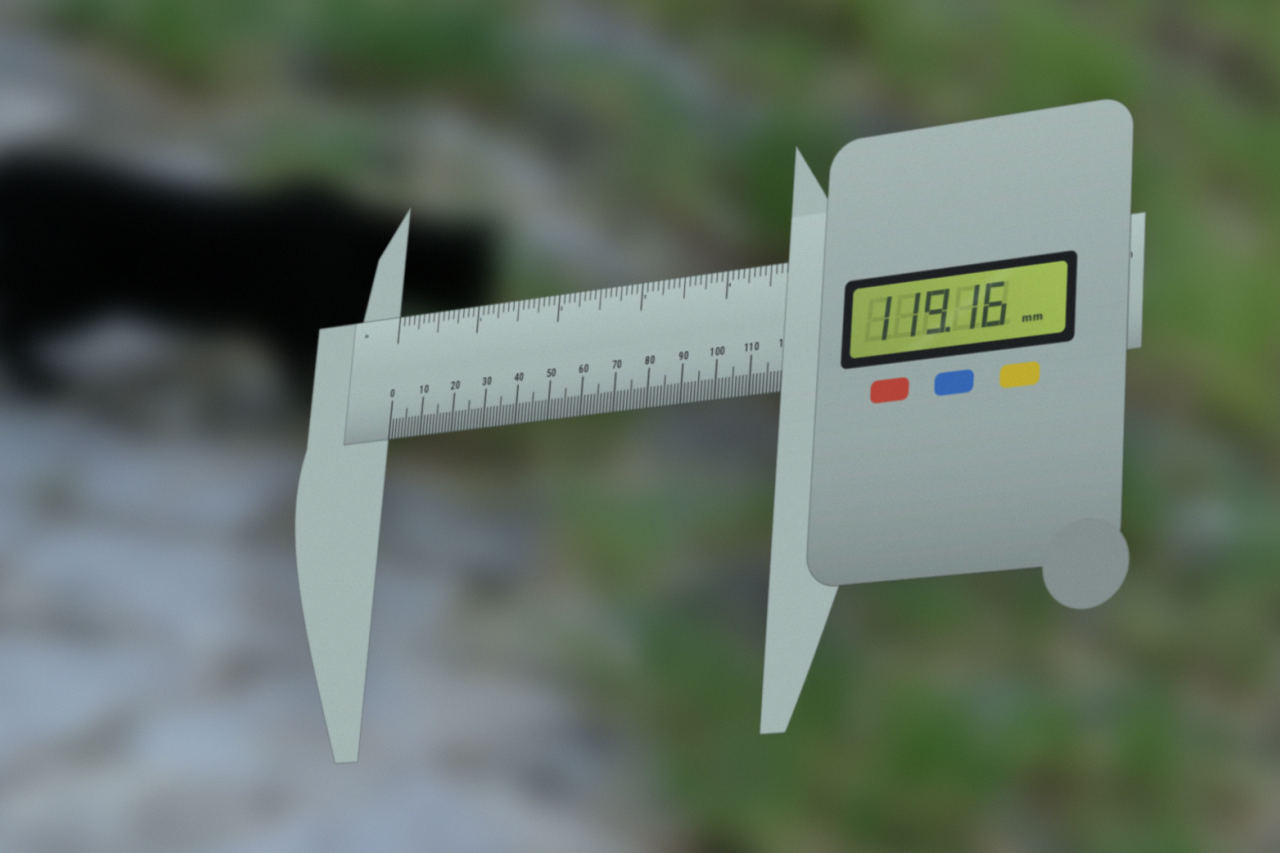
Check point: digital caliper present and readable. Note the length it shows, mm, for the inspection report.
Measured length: 119.16 mm
